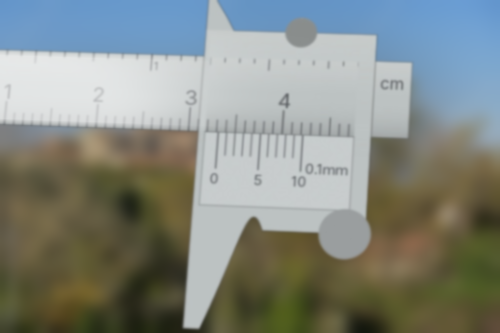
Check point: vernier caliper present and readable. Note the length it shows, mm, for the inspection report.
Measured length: 33.2 mm
